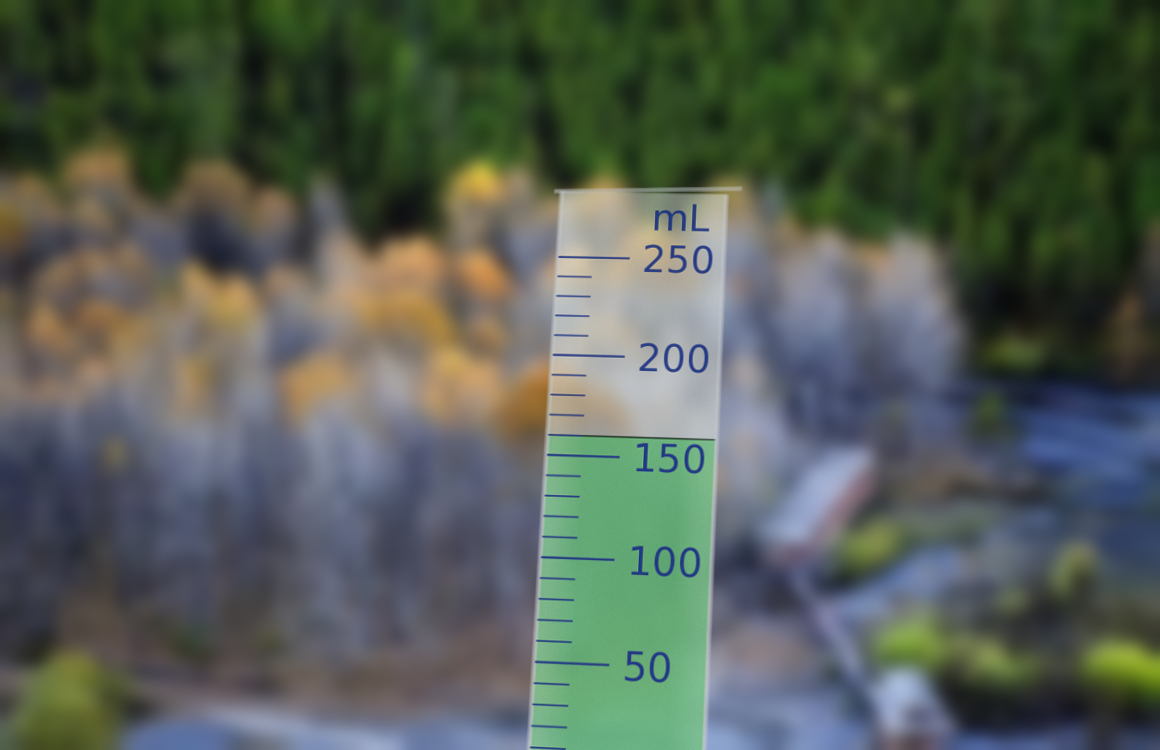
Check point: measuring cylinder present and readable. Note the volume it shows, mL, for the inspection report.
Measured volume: 160 mL
